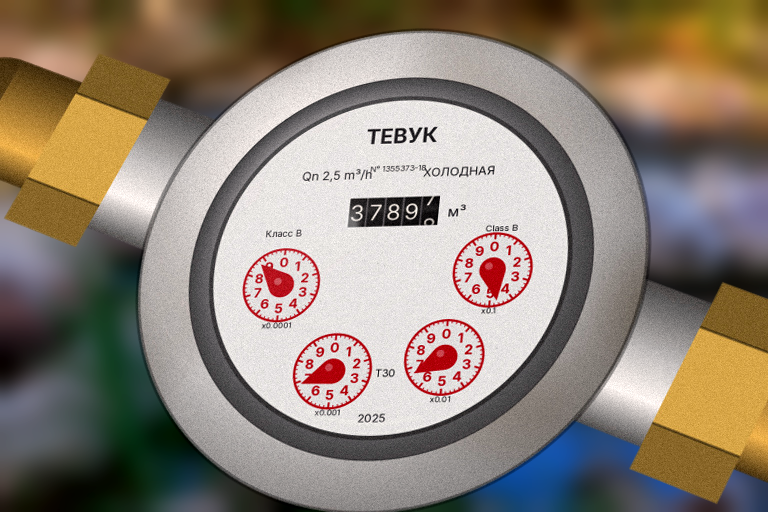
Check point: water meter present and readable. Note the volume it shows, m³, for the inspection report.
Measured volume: 37897.4668 m³
